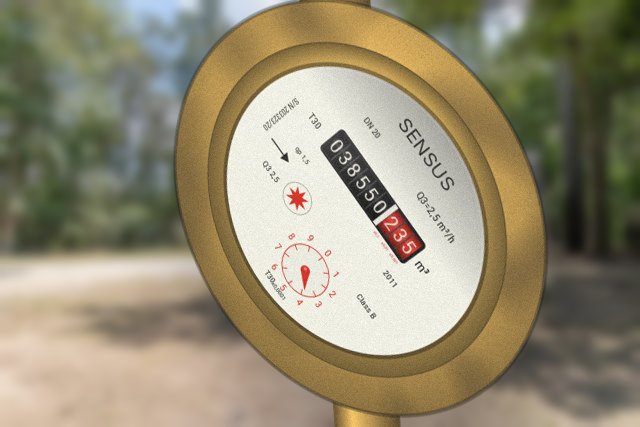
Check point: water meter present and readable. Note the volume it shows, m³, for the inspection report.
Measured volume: 38550.2353 m³
